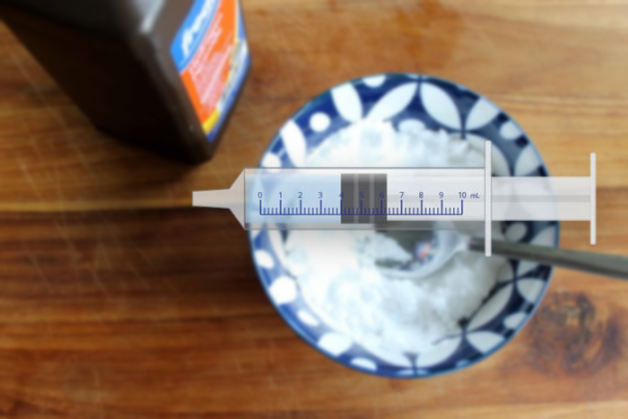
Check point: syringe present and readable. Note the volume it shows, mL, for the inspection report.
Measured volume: 4 mL
